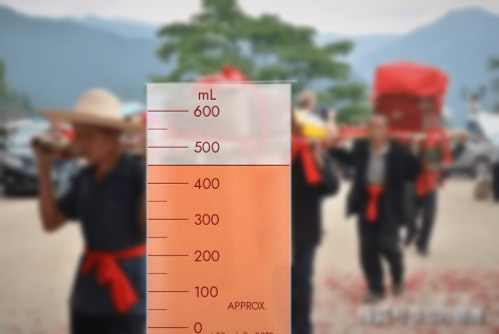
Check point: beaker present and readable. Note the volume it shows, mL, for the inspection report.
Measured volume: 450 mL
